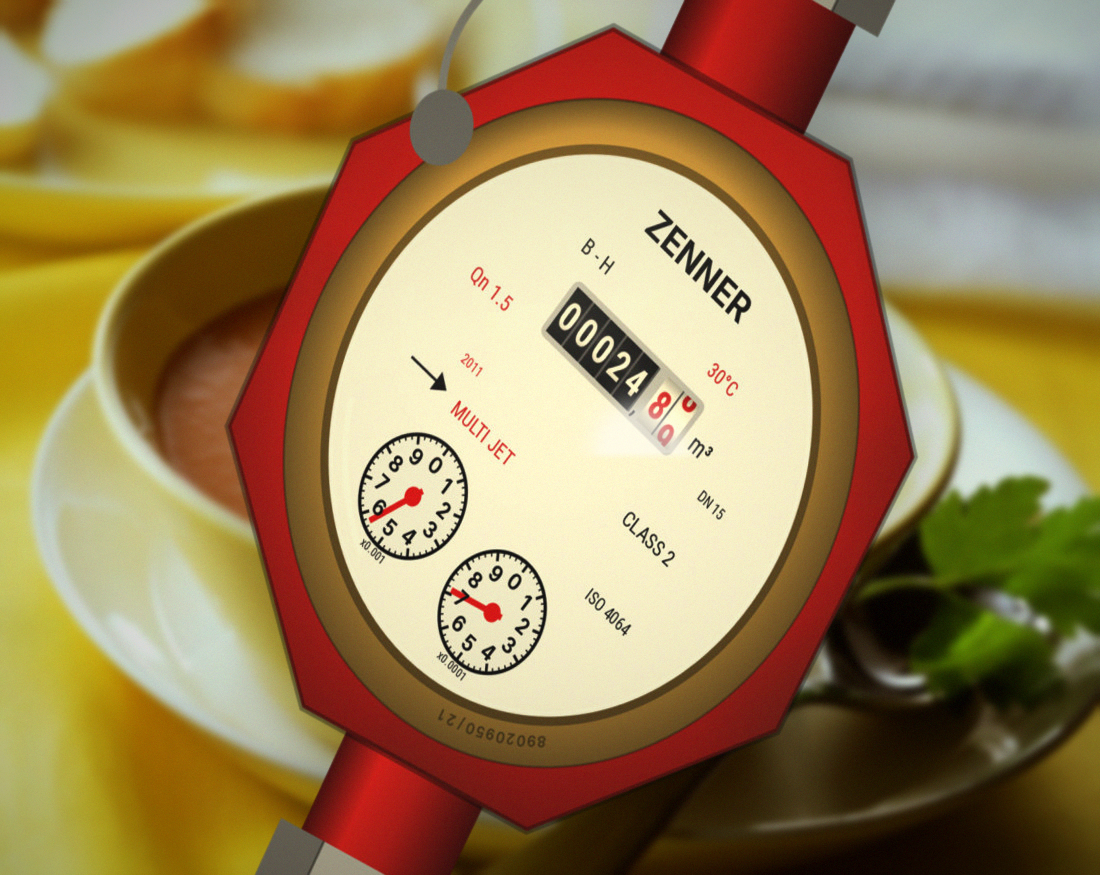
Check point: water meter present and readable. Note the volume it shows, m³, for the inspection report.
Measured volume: 24.8857 m³
